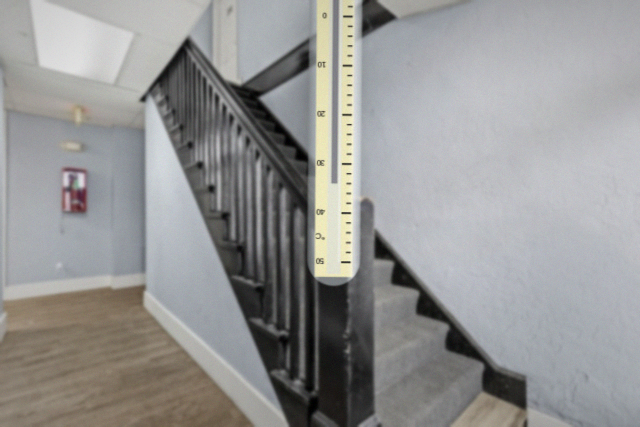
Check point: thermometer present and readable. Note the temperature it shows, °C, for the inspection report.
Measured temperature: 34 °C
